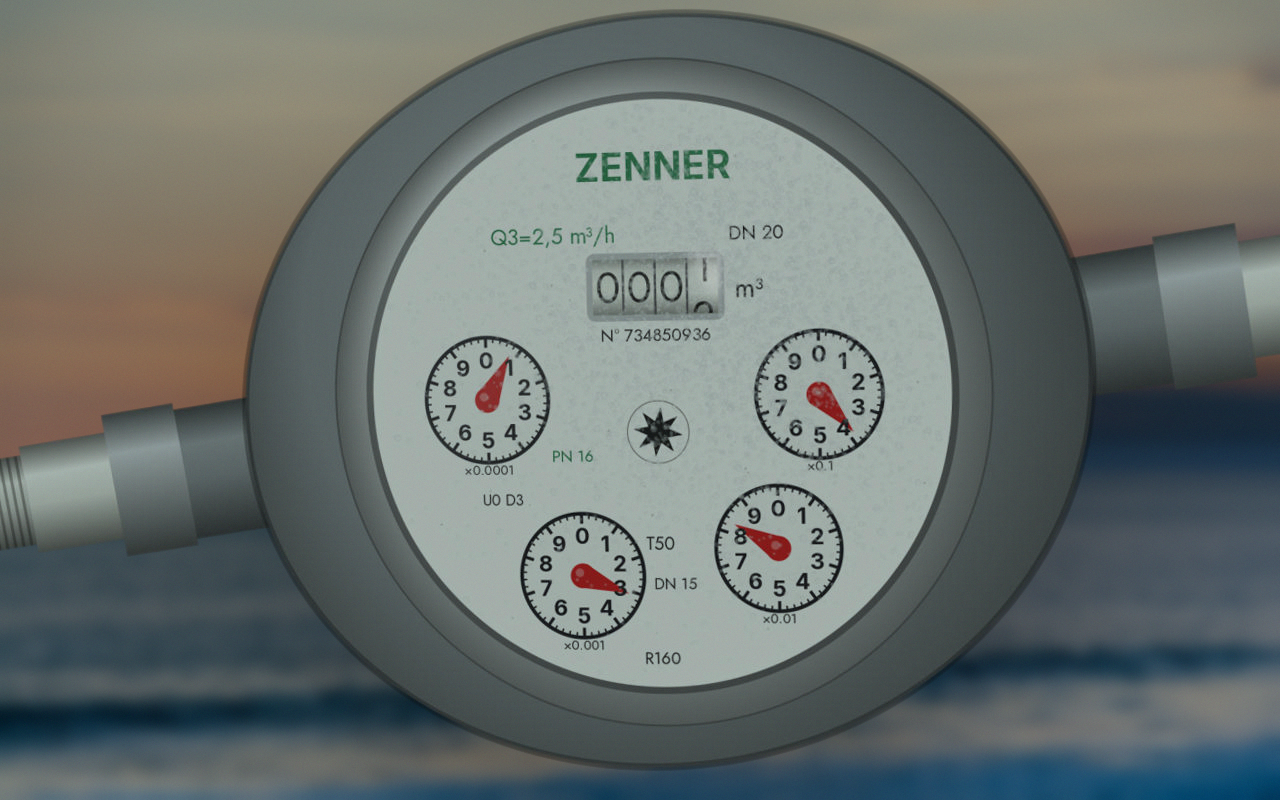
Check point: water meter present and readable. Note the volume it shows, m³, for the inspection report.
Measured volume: 1.3830 m³
